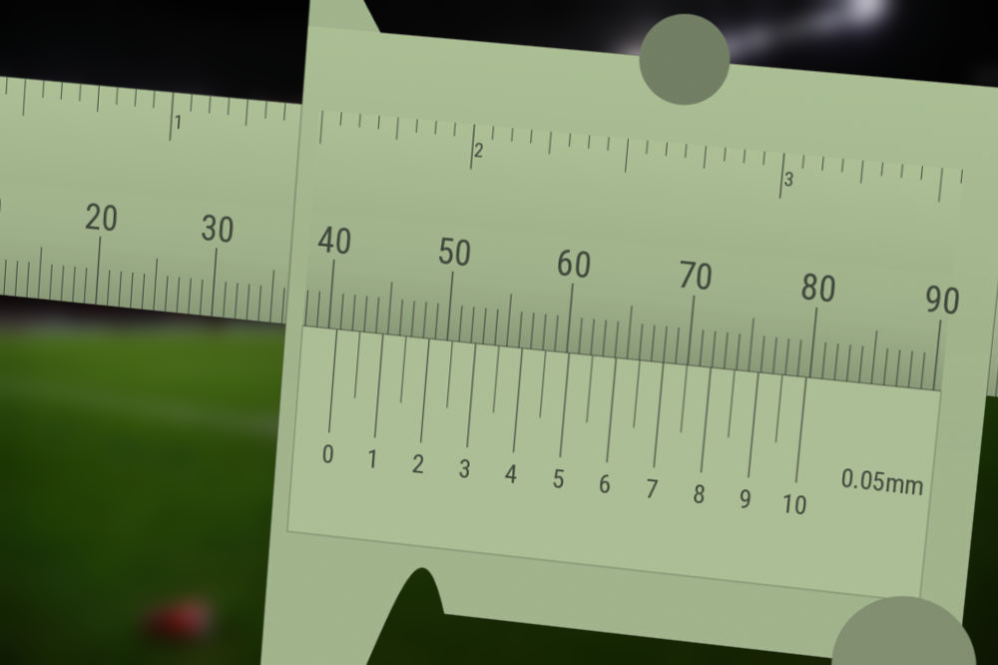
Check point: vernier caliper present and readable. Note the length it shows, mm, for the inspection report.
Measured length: 40.7 mm
